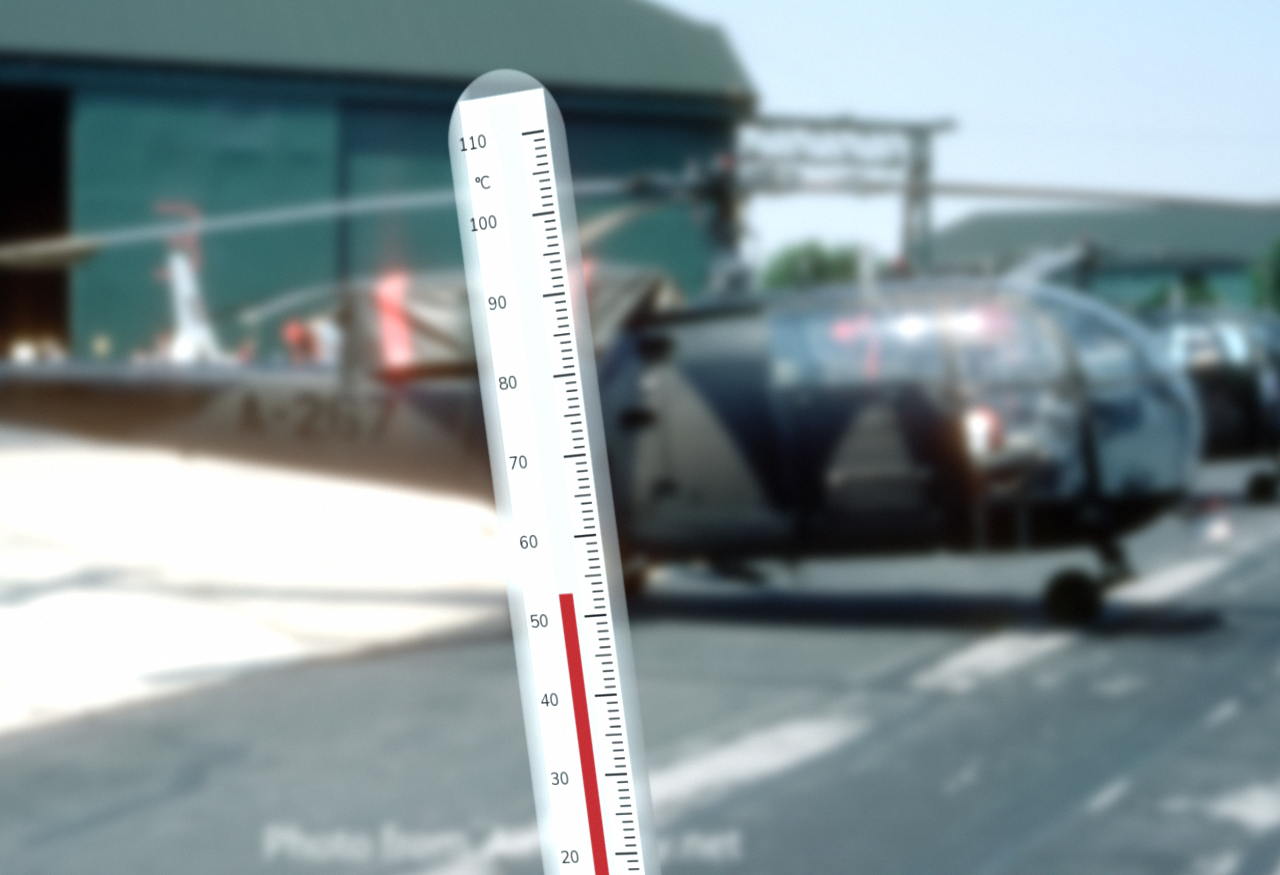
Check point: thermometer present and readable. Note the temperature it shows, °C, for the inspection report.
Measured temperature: 53 °C
